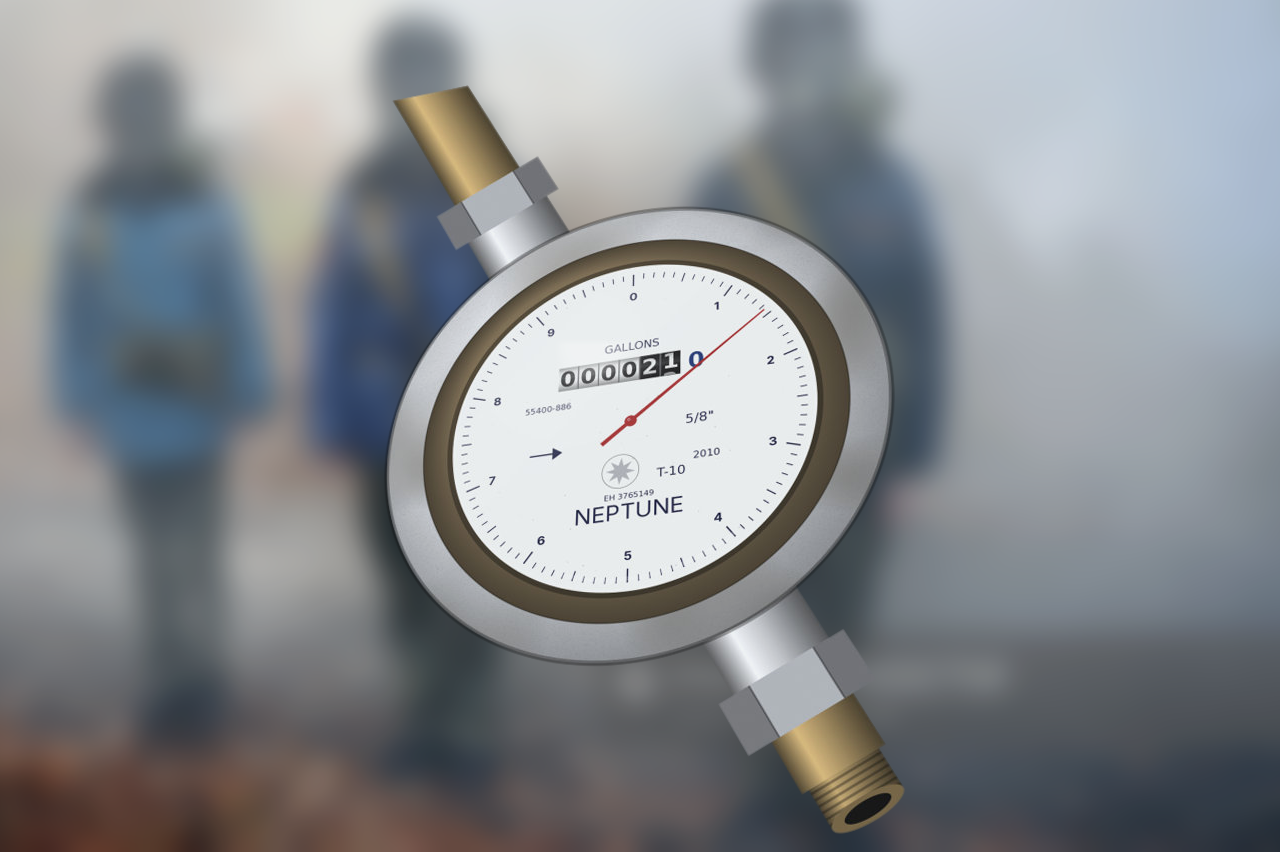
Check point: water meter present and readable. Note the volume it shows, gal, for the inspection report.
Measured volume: 211.4 gal
